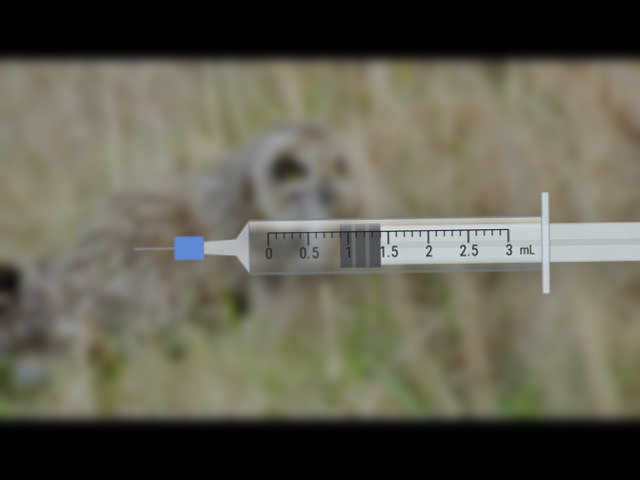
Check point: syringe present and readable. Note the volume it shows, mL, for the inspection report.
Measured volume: 0.9 mL
